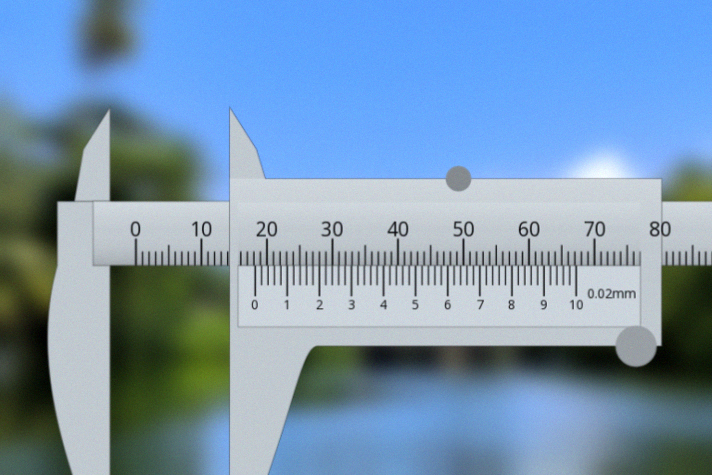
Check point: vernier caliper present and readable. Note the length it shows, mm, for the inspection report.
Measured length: 18.2 mm
